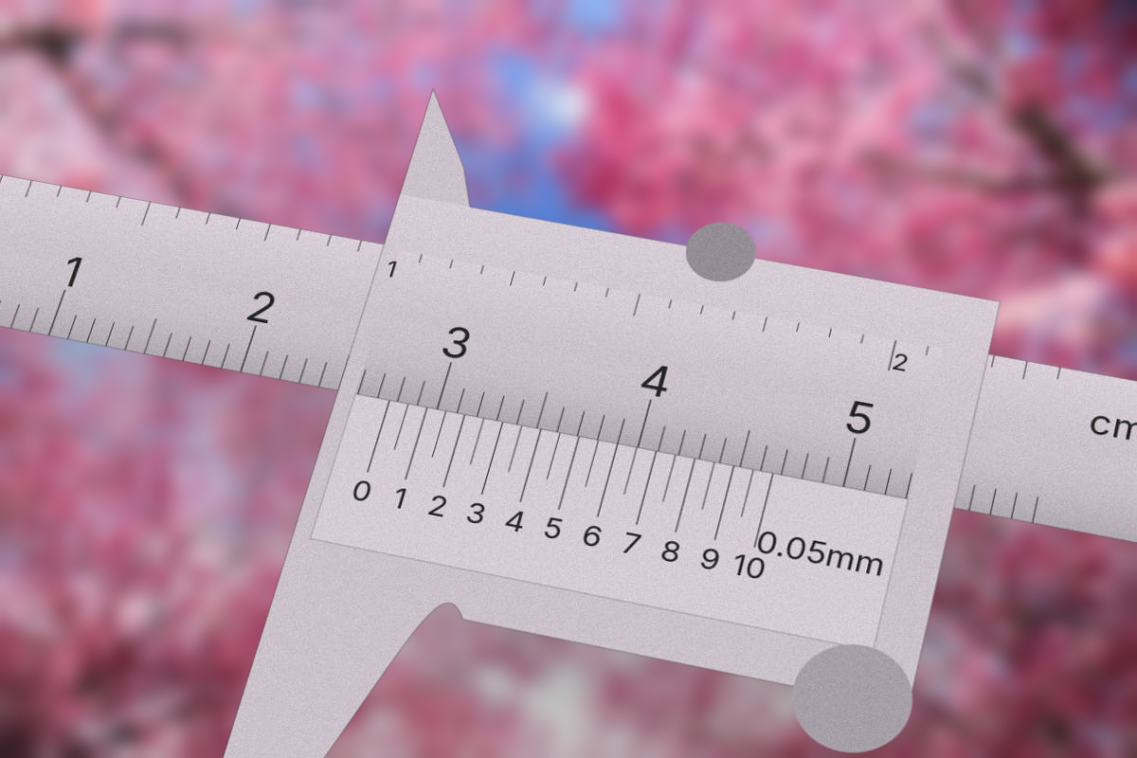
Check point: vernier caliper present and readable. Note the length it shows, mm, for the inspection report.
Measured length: 27.6 mm
